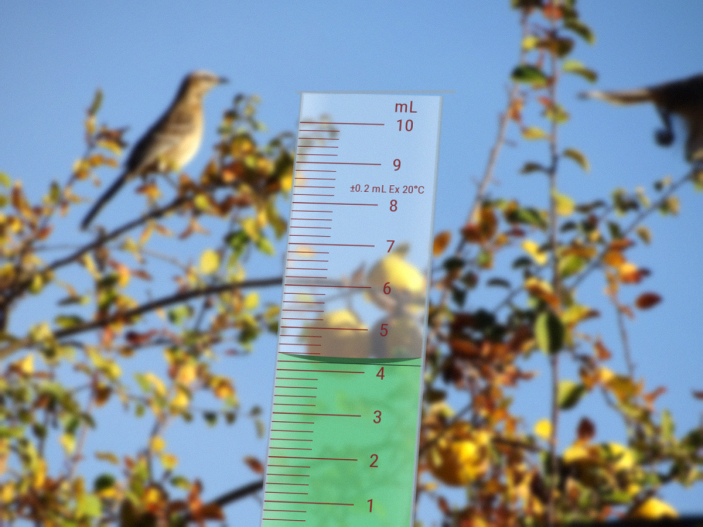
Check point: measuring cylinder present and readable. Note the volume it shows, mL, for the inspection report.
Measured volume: 4.2 mL
